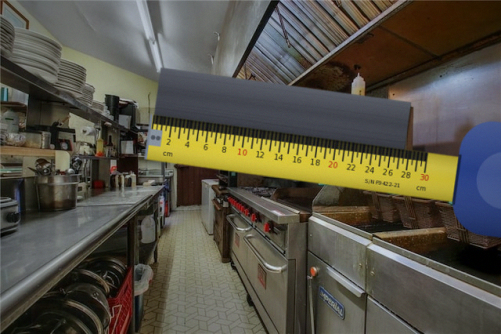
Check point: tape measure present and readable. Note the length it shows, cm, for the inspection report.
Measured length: 27.5 cm
